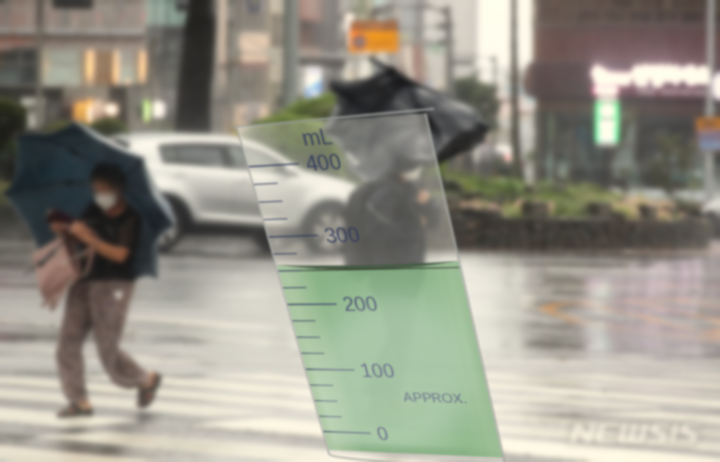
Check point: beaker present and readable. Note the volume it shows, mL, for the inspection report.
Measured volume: 250 mL
